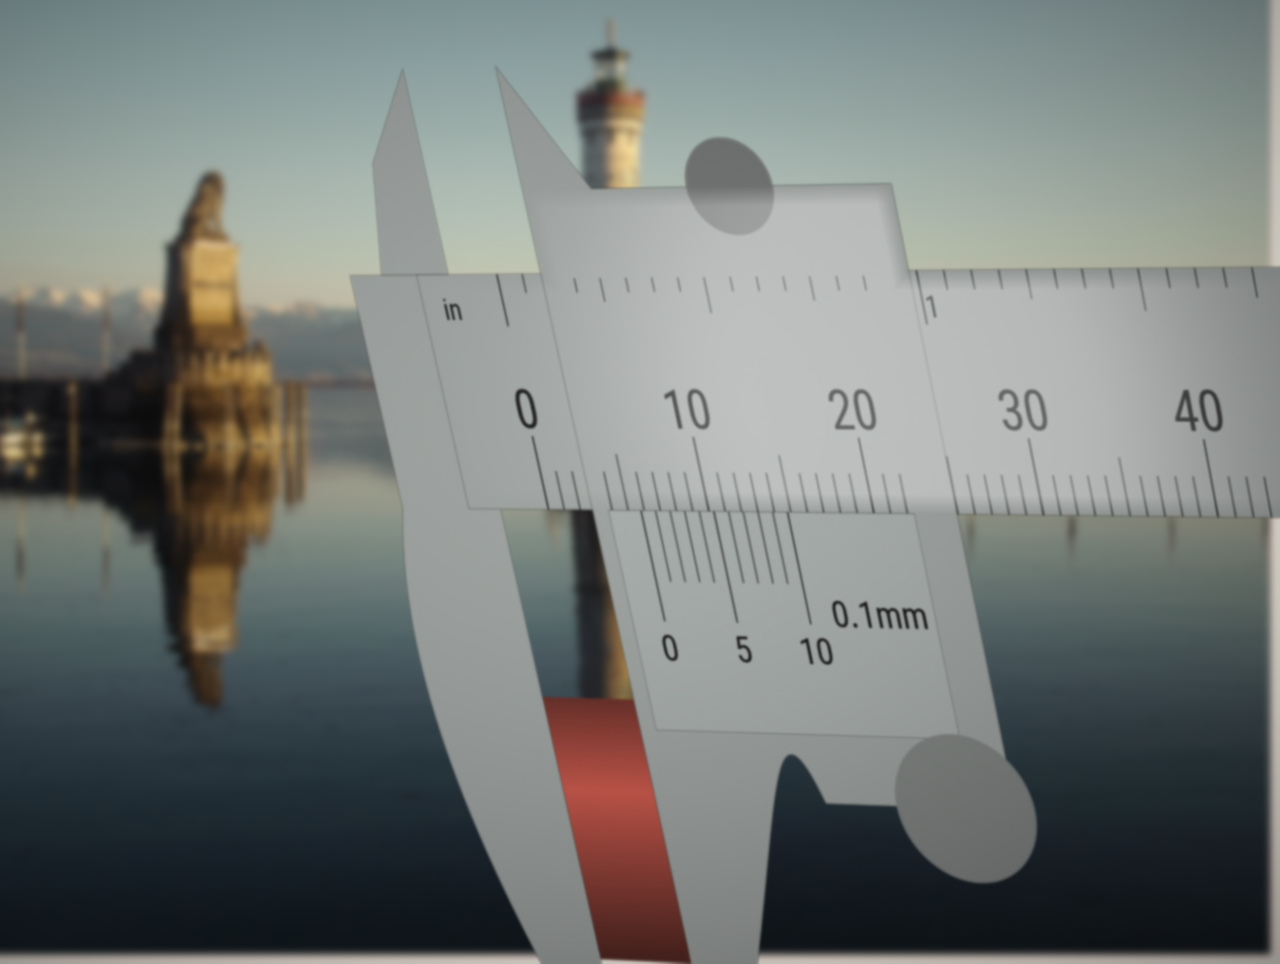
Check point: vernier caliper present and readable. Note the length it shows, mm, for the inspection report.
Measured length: 5.8 mm
